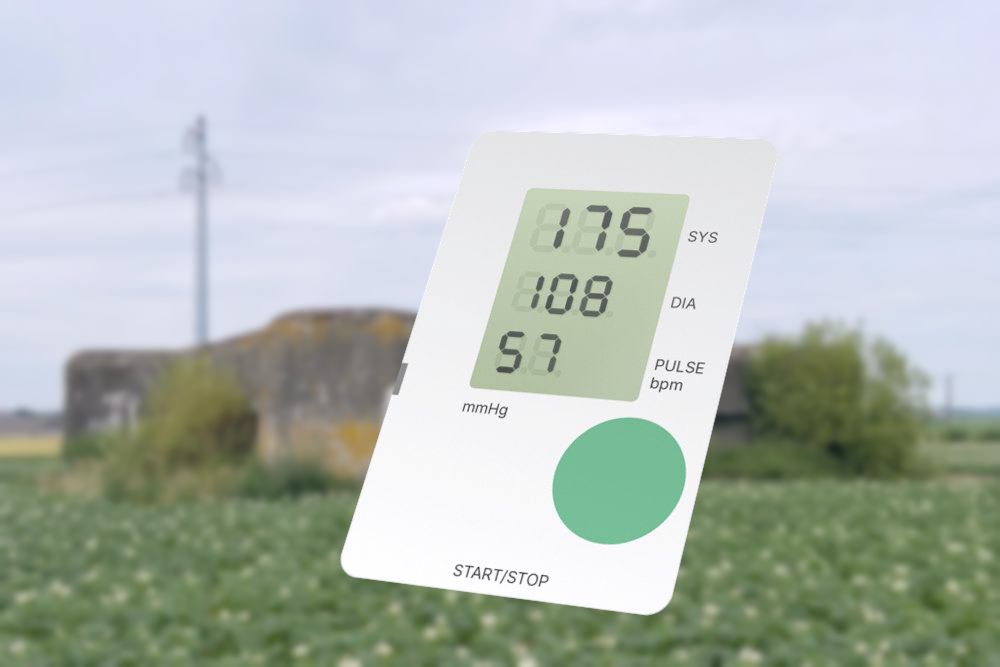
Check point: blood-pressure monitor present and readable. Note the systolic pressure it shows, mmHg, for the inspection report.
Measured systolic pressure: 175 mmHg
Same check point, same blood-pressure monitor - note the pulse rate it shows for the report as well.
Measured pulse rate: 57 bpm
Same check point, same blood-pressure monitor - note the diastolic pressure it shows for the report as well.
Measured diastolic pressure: 108 mmHg
